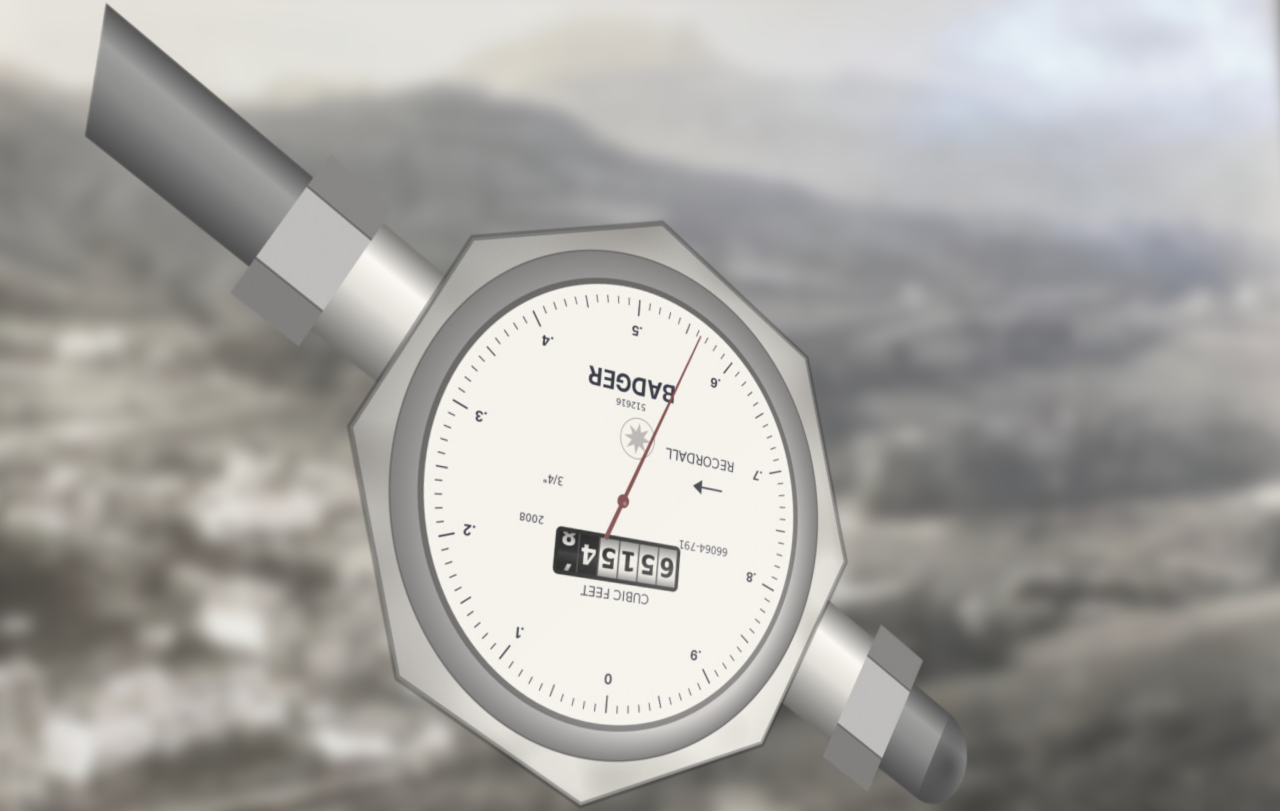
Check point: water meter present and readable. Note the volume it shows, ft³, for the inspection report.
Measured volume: 651547.56 ft³
